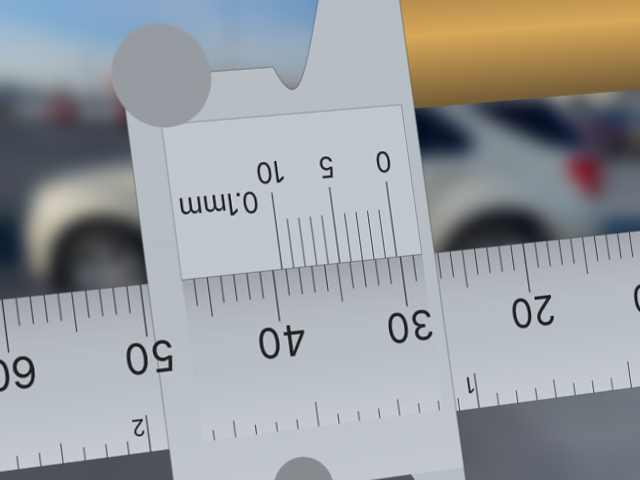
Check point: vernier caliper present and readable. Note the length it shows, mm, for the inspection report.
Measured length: 30.3 mm
